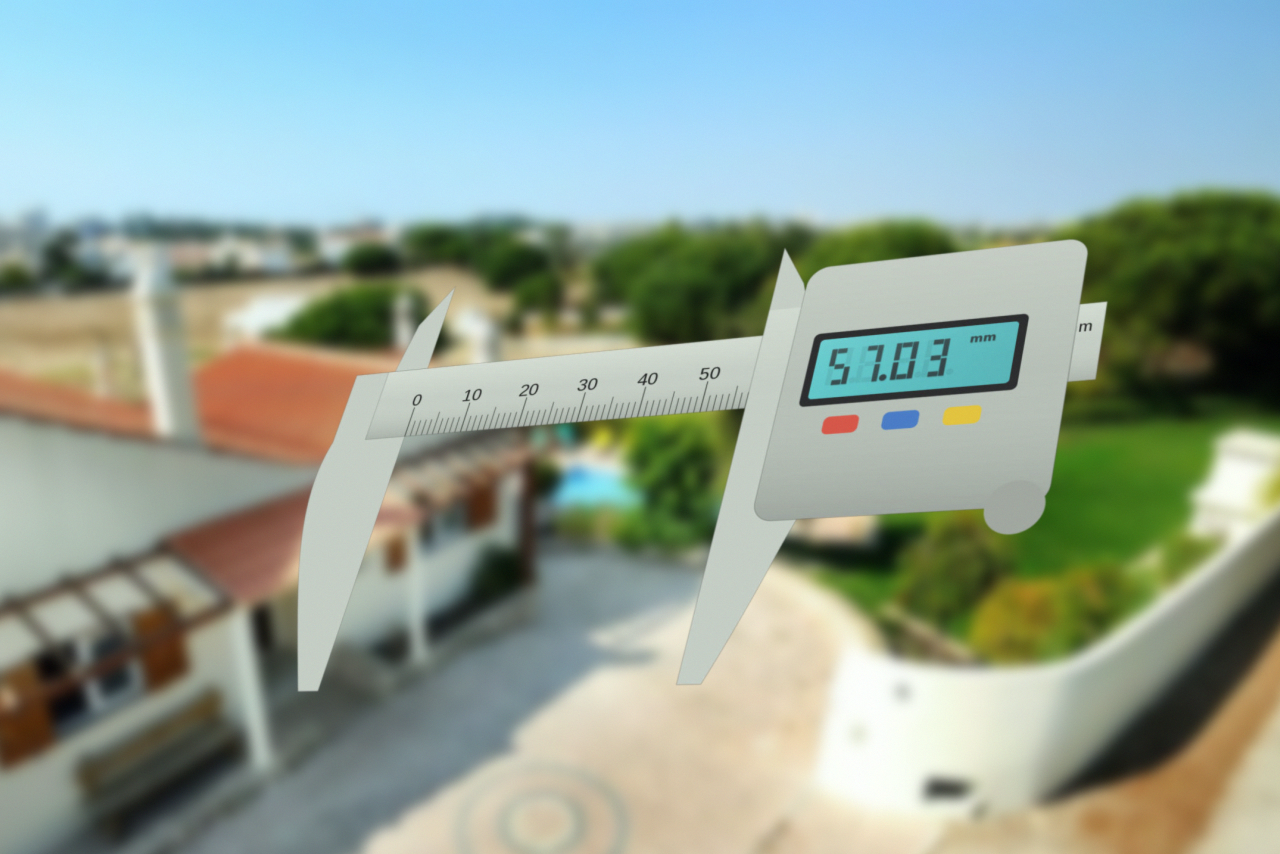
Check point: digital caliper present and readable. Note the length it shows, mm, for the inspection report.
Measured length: 57.03 mm
